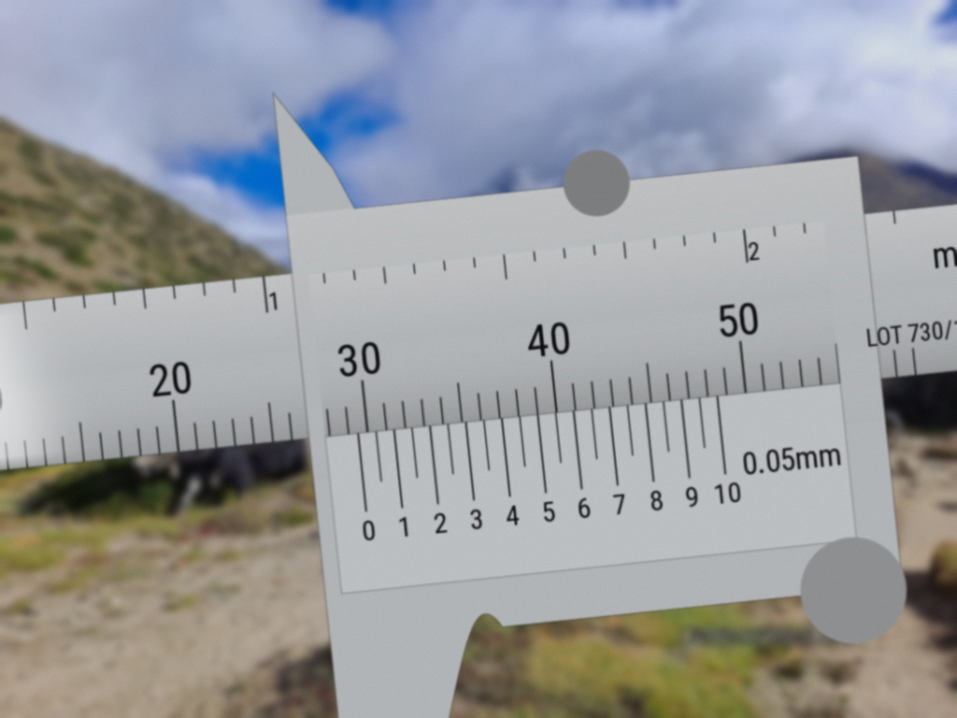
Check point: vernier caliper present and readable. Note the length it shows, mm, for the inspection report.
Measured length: 29.5 mm
